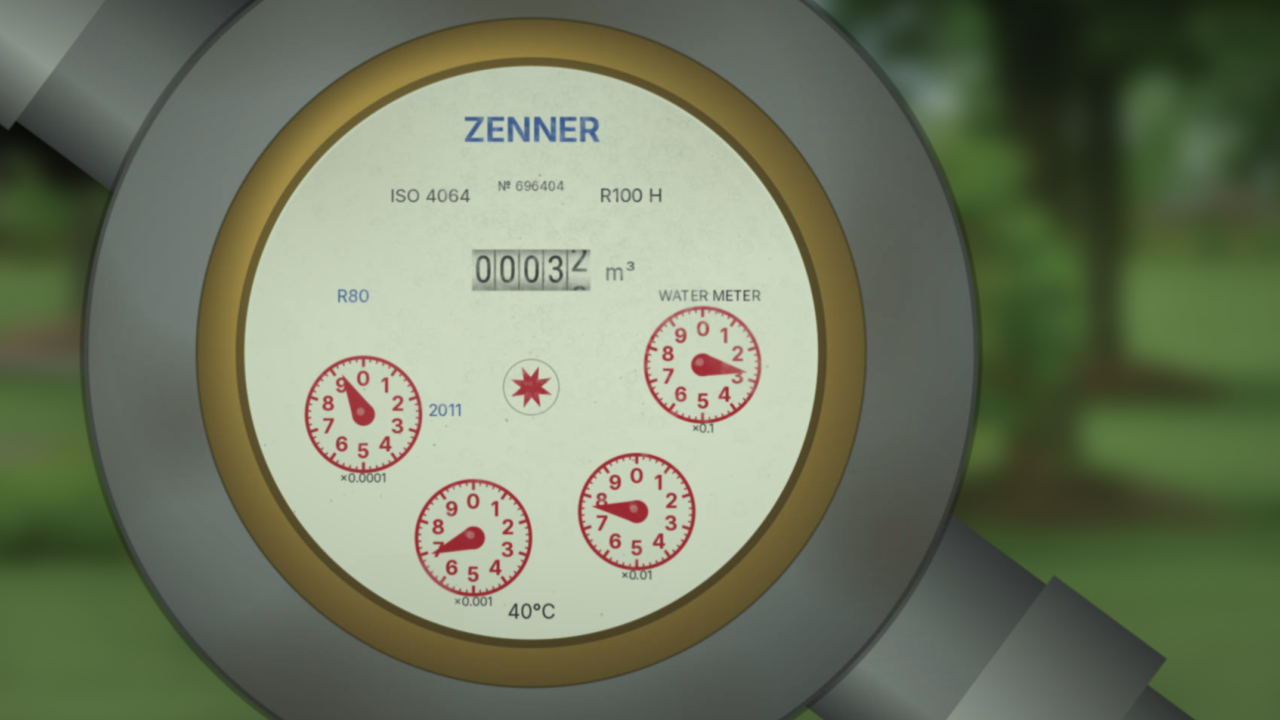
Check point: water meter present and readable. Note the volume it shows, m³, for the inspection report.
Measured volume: 32.2769 m³
